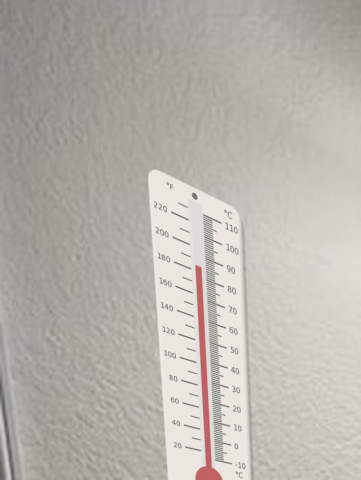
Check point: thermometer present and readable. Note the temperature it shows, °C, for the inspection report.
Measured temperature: 85 °C
